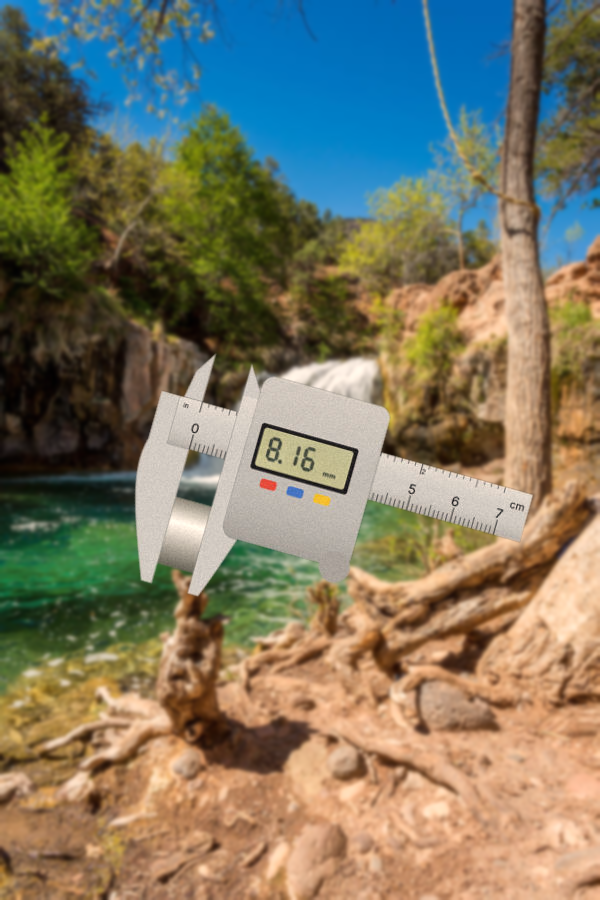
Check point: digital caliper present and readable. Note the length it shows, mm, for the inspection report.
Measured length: 8.16 mm
